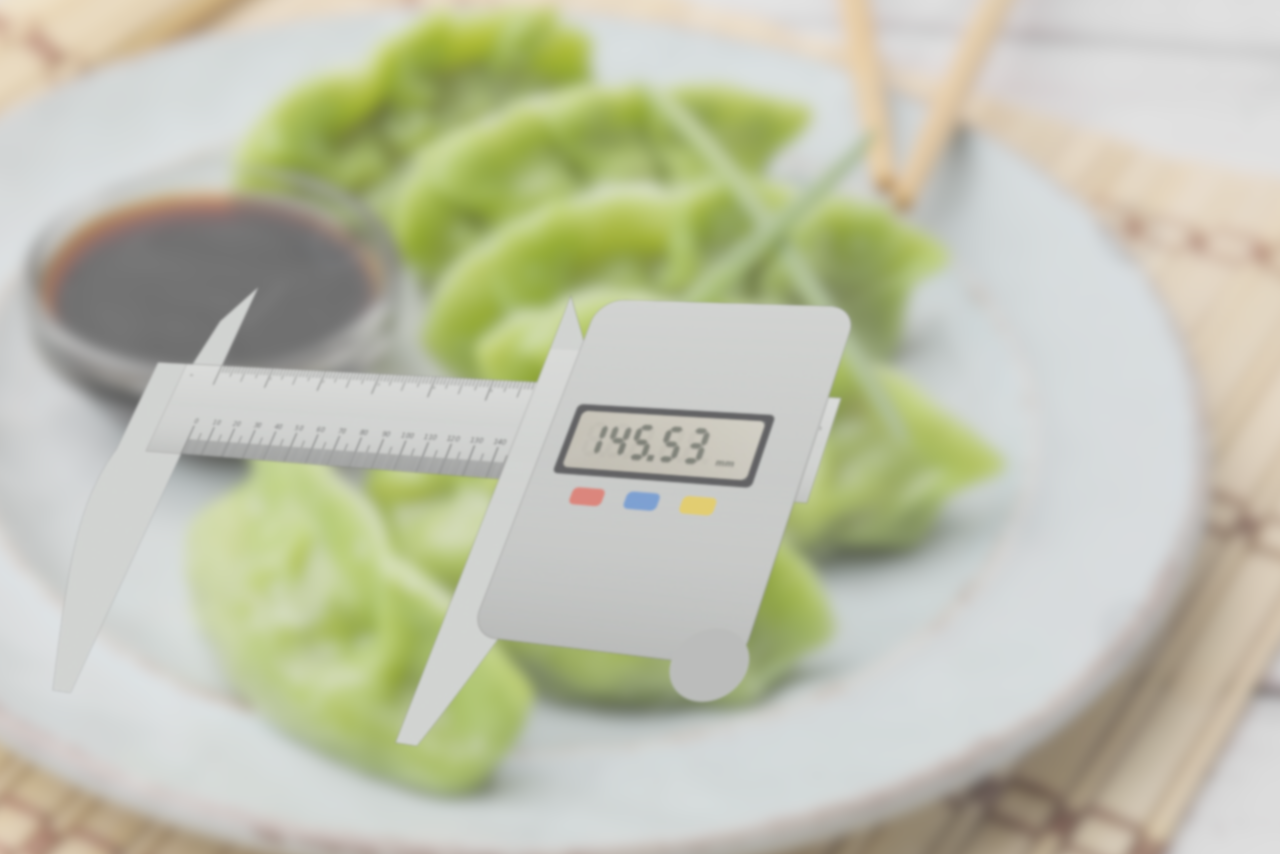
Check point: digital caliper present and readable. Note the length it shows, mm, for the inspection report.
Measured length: 145.53 mm
